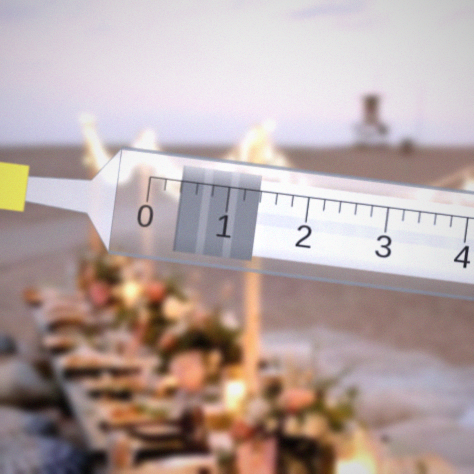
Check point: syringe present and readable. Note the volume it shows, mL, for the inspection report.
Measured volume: 0.4 mL
